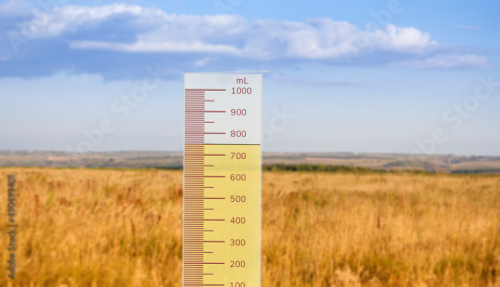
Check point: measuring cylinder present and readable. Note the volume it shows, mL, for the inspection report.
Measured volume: 750 mL
